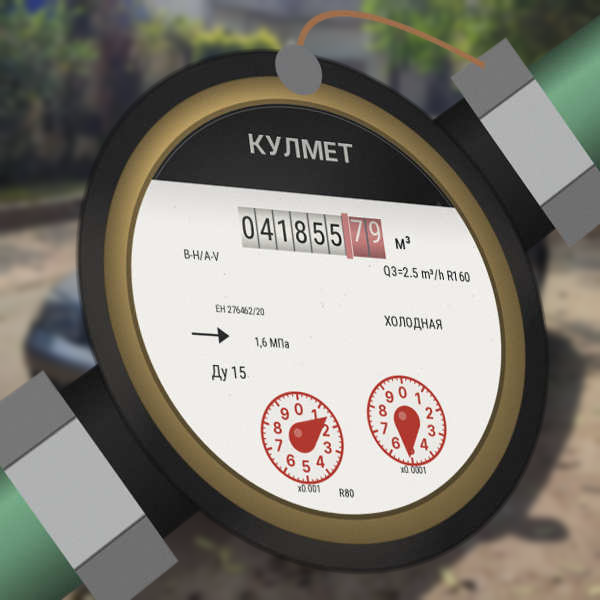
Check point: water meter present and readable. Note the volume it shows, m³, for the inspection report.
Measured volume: 41855.7915 m³
